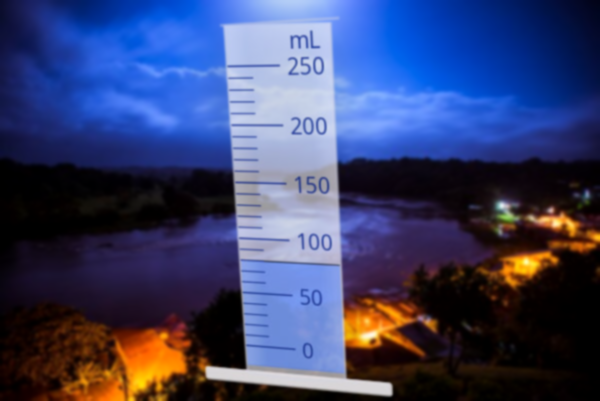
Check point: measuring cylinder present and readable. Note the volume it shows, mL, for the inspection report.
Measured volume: 80 mL
